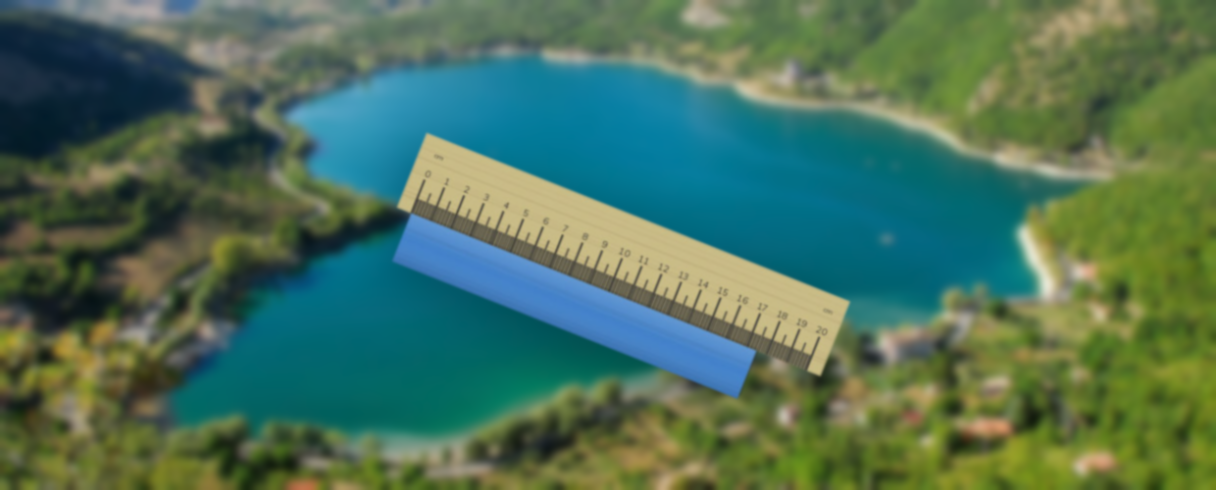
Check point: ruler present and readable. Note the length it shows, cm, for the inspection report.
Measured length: 17.5 cm
